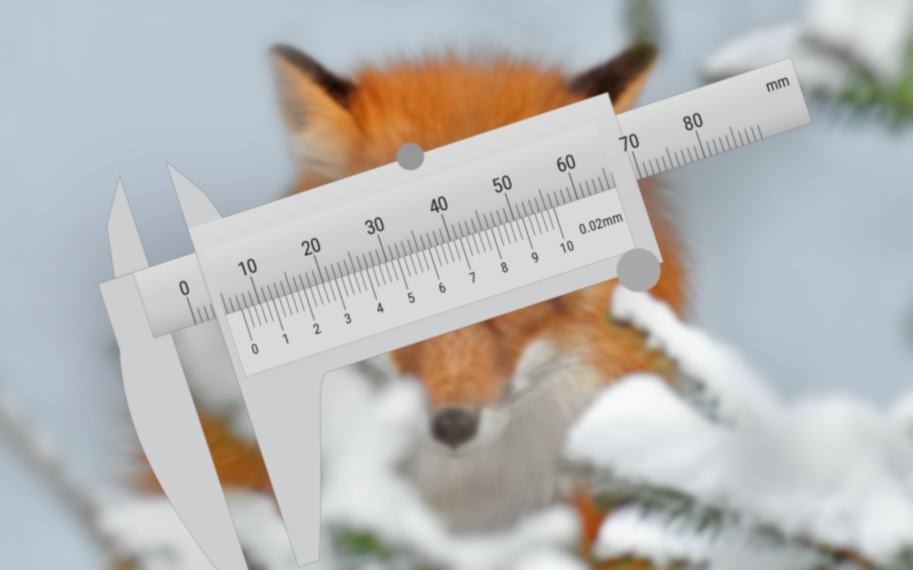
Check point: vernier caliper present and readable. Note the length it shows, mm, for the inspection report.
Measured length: 7.2 mm
